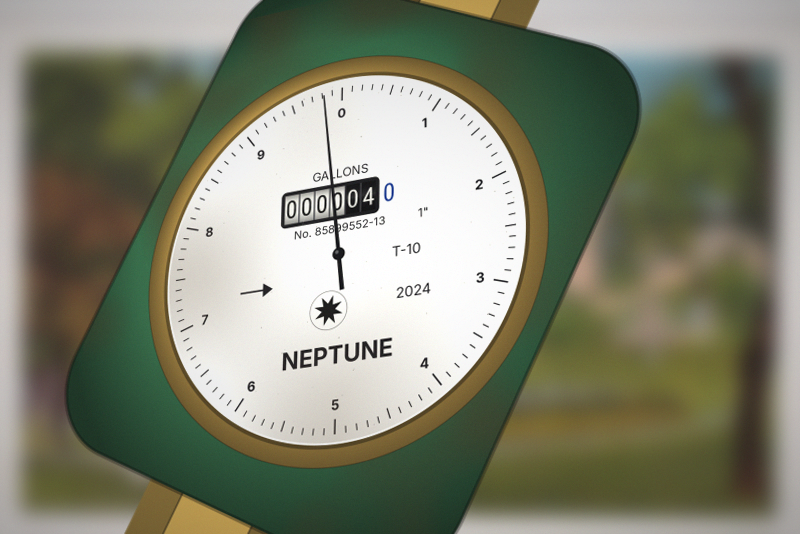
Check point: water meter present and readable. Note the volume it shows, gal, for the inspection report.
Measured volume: 39.8 gal
